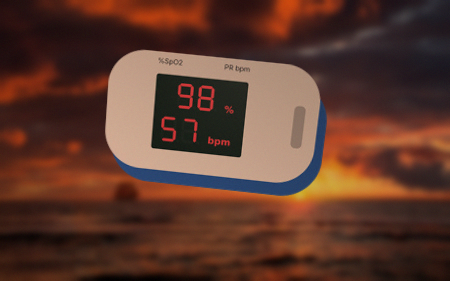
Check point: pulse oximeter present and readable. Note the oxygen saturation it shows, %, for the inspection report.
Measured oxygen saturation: 98 %
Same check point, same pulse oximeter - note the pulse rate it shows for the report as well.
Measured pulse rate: 57 bpm
